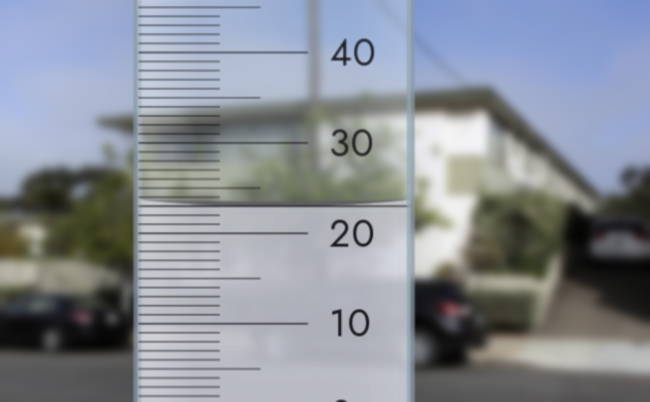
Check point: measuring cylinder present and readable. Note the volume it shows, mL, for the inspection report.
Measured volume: 23 mL
